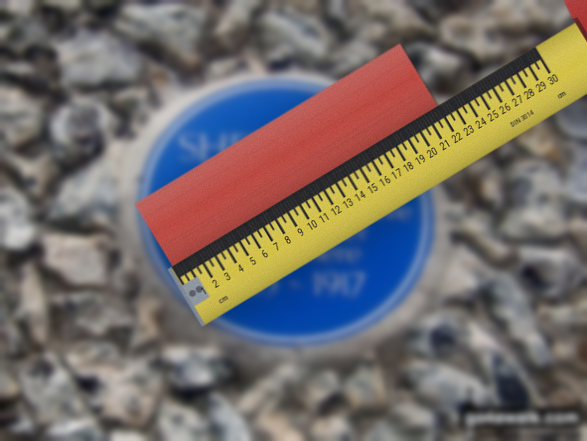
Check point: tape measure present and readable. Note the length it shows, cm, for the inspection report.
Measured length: 22 cm
